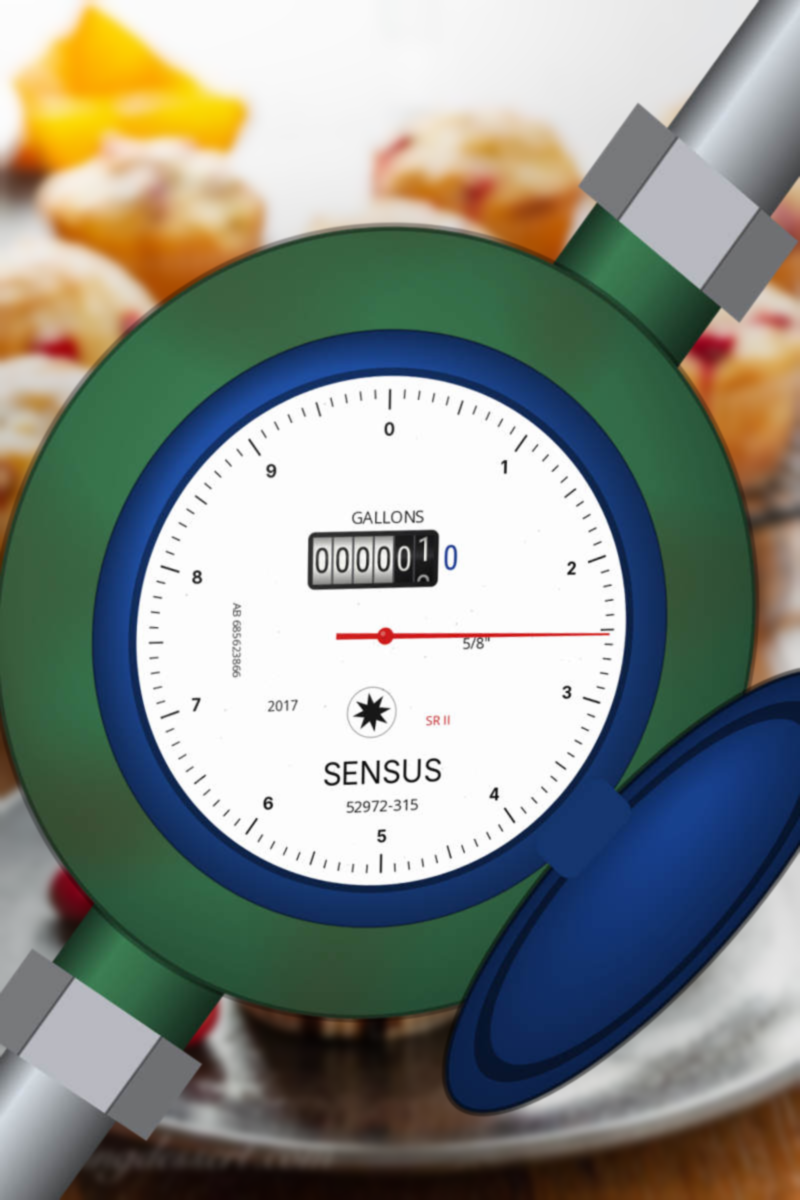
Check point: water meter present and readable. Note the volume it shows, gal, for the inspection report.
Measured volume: 12.5 gal
